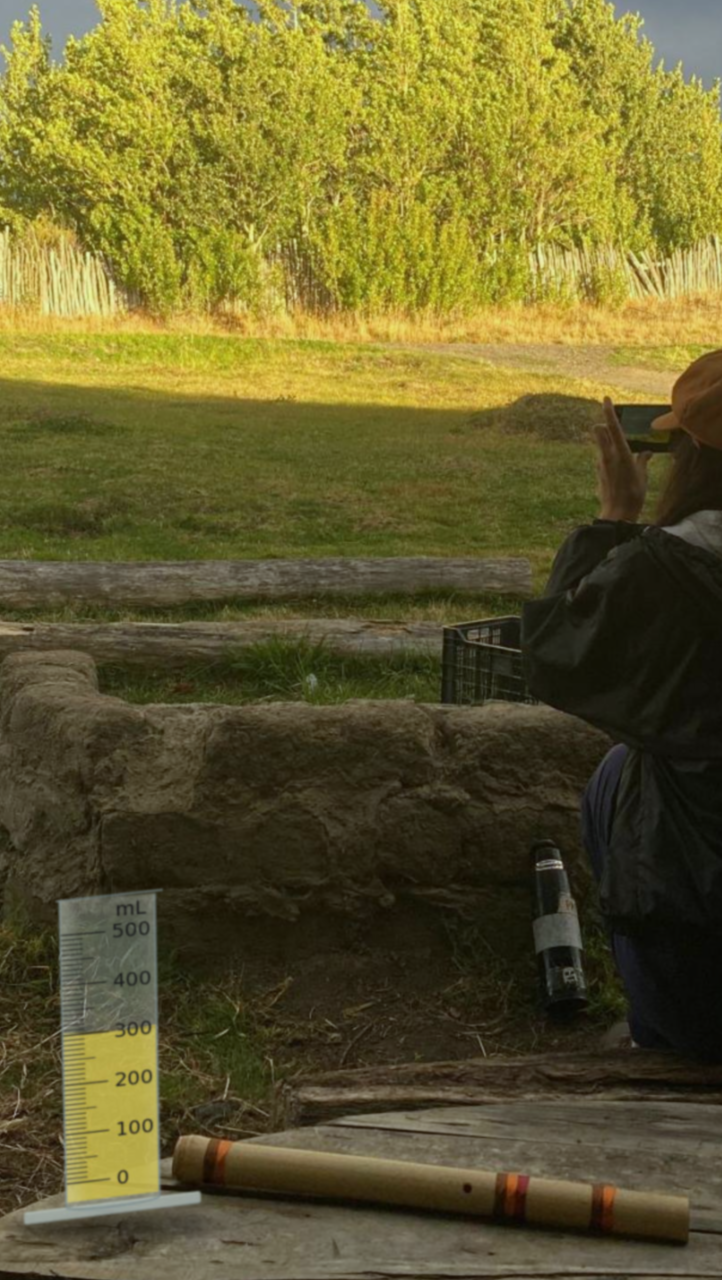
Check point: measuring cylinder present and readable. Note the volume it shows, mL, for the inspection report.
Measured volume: 300 mL
